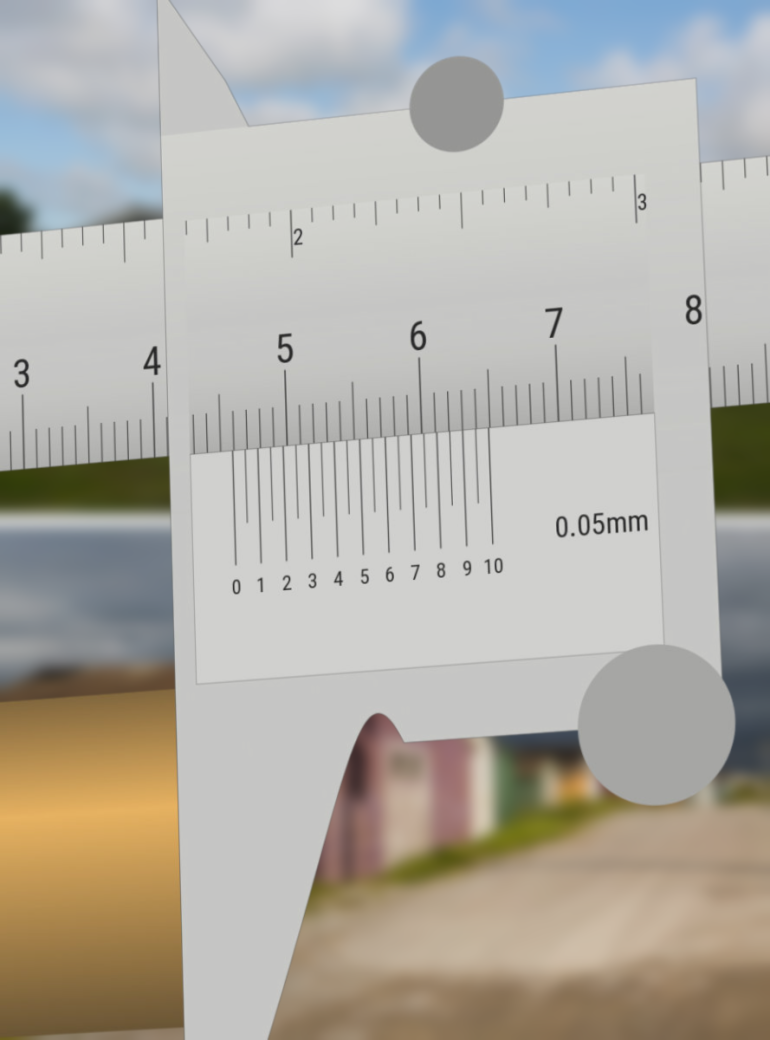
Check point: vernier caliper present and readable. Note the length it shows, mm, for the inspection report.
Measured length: 45.9 mm
